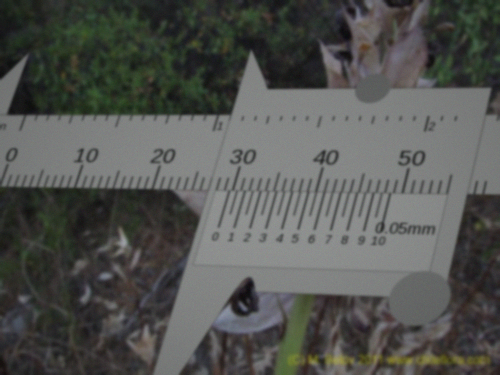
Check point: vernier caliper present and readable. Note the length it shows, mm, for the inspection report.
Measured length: 29.6 mm
